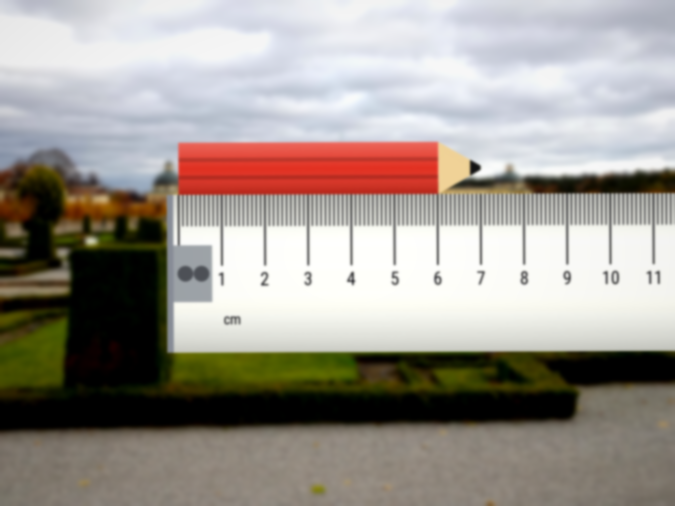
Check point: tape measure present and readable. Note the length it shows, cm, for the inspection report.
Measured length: 7 cm
